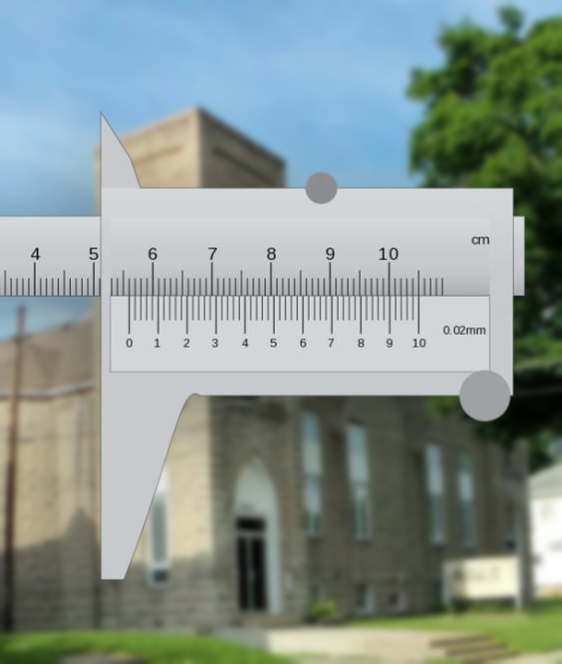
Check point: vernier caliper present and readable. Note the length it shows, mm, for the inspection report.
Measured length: 56.0 mm
